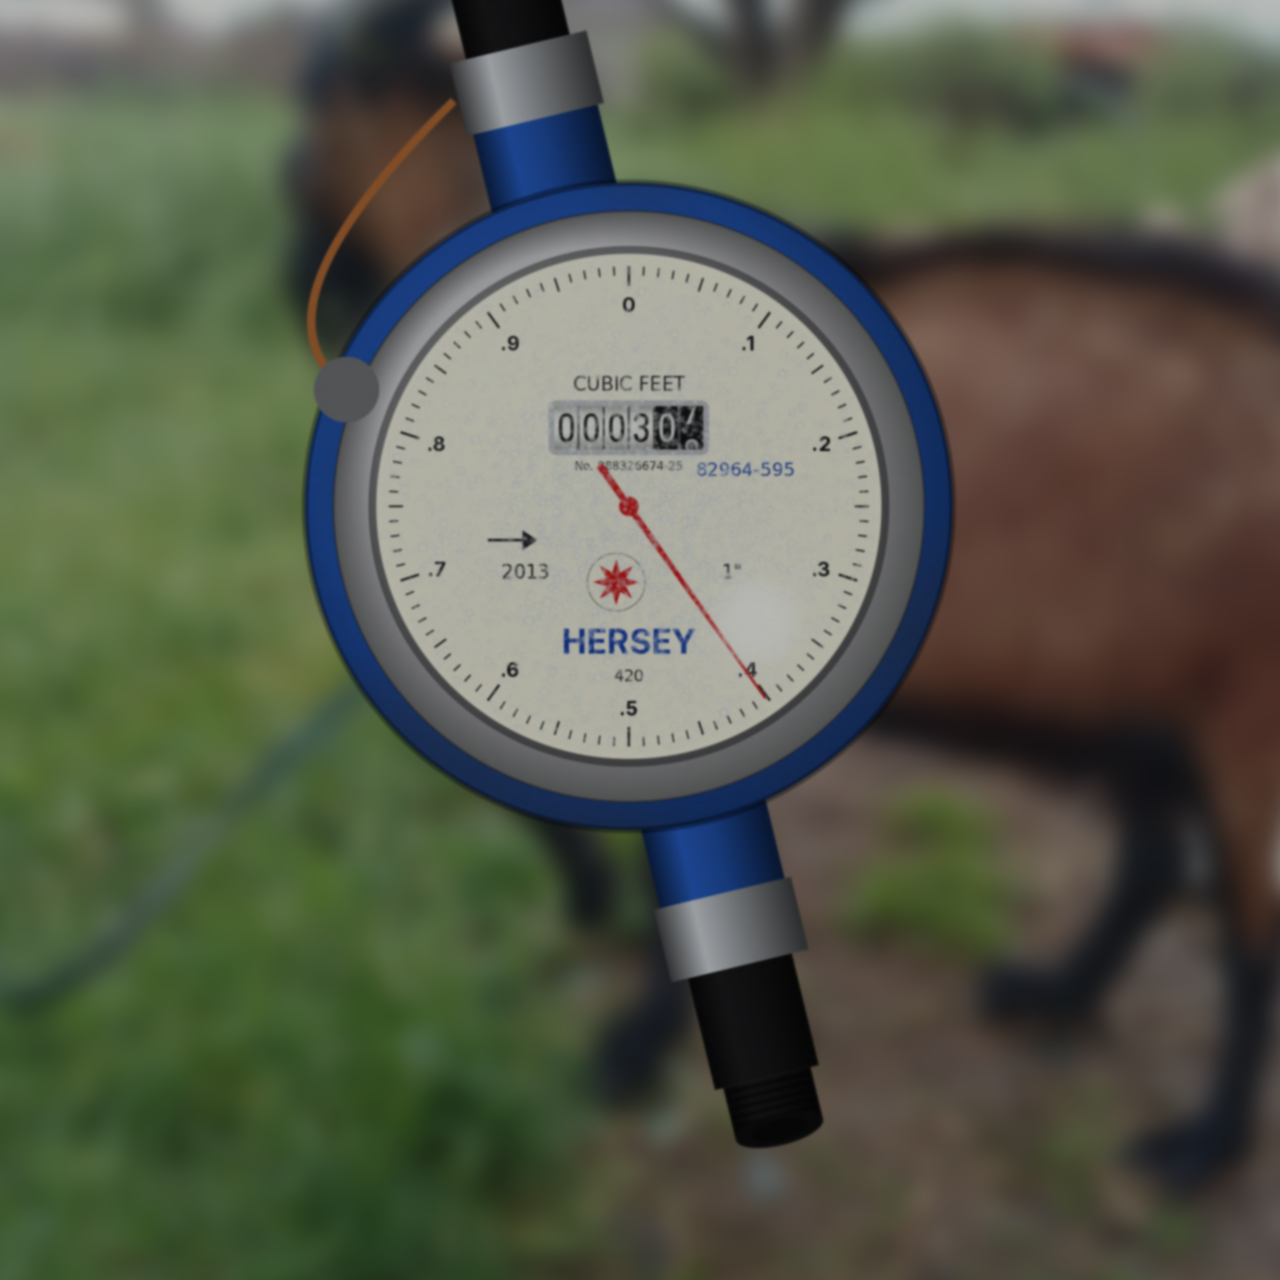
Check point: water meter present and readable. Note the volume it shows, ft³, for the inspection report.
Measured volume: 307.40 ft³
